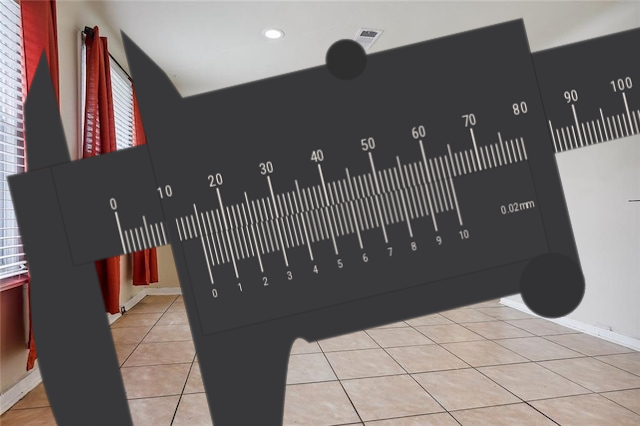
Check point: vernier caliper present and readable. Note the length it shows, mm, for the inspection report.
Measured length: 15.0 mm
